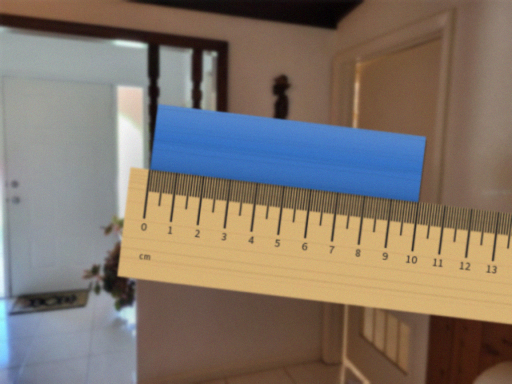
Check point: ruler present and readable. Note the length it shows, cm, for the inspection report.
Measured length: 10 cm
